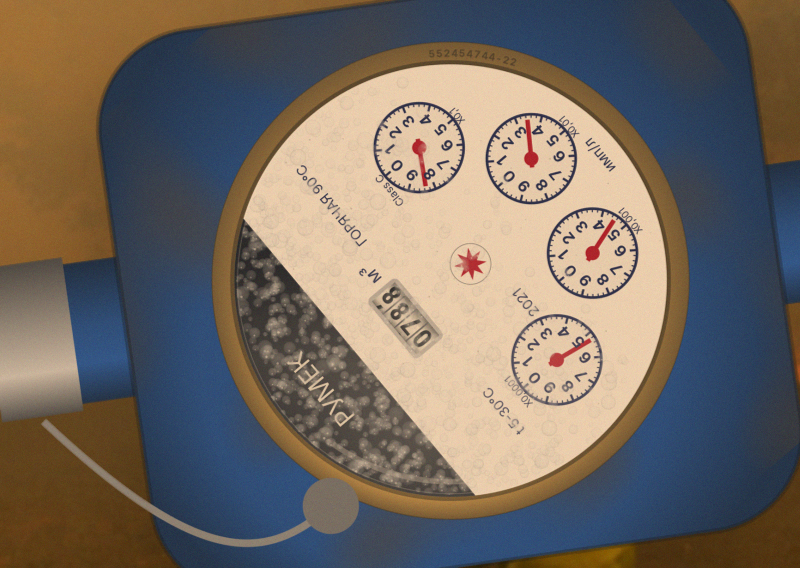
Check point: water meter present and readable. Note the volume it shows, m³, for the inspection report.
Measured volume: 787.8345 m³
